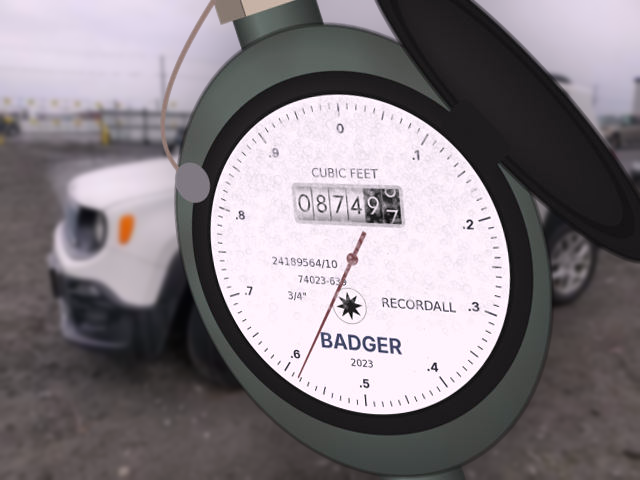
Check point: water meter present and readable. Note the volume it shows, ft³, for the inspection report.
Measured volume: 87496.58 ft³
